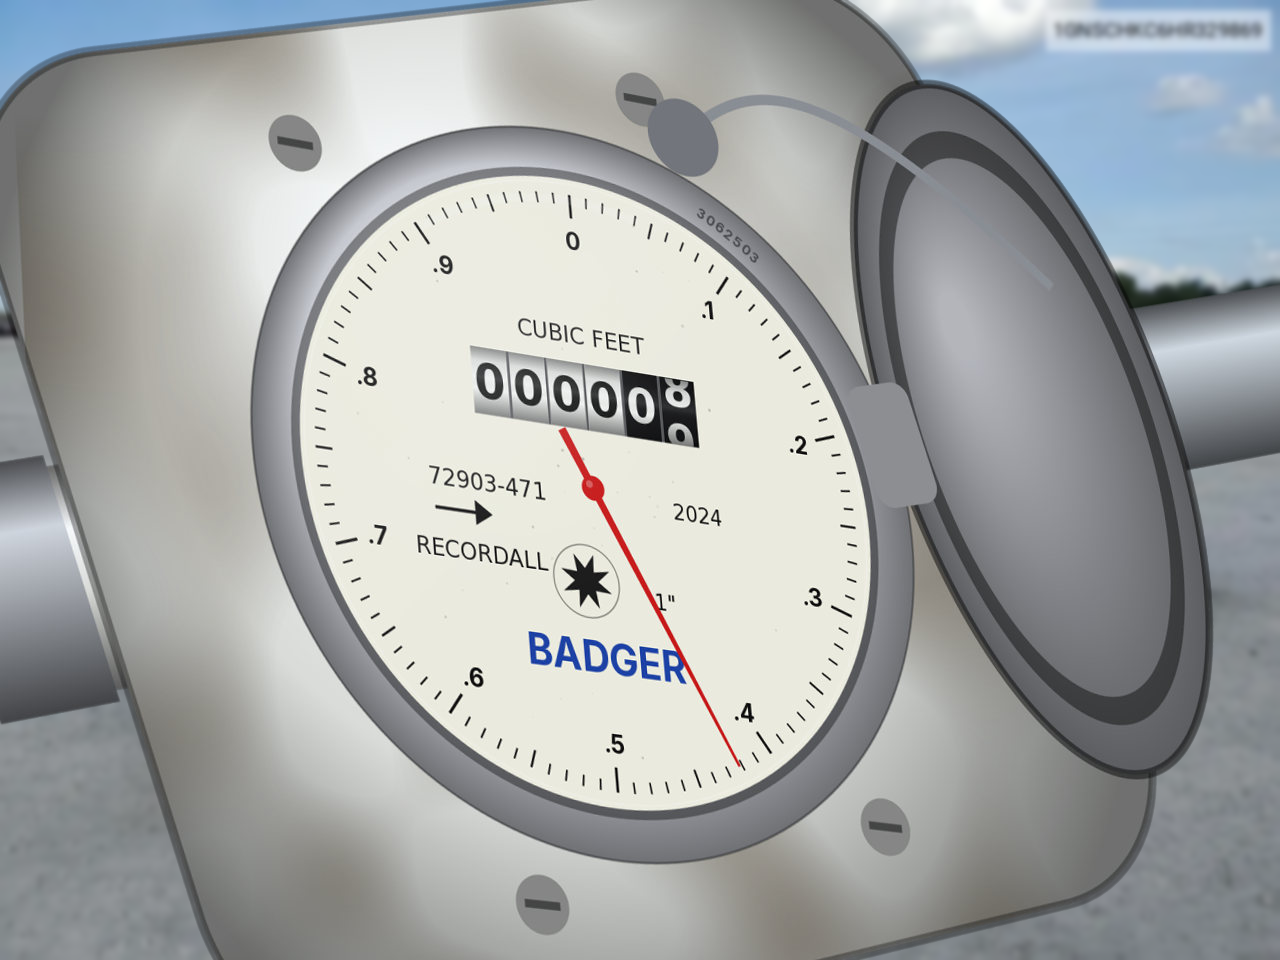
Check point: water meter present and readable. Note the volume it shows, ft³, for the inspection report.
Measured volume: 8.42 ft³
